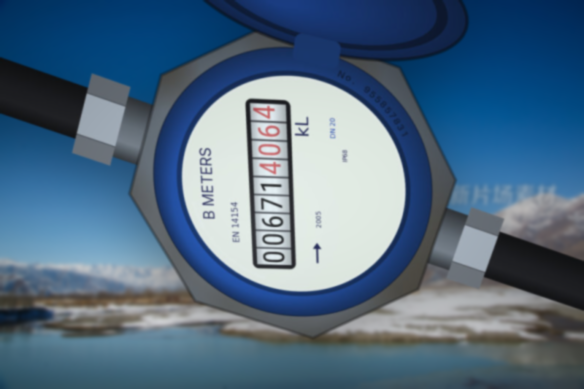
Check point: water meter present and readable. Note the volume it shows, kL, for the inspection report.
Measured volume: 671.4064 kL
